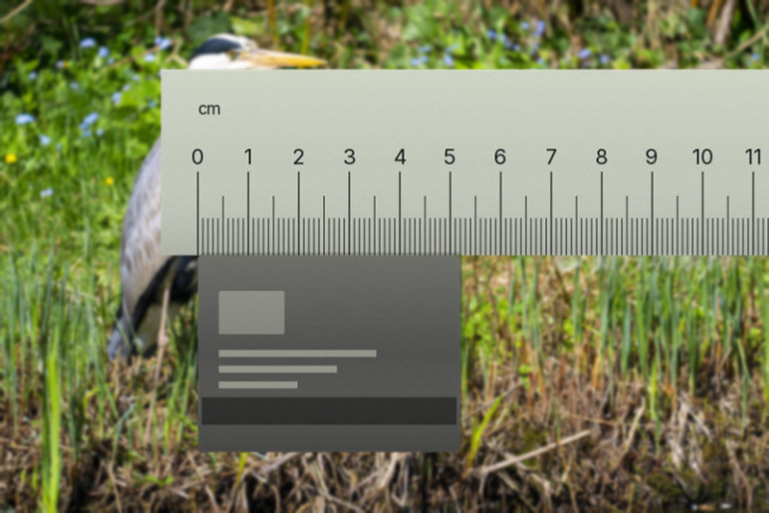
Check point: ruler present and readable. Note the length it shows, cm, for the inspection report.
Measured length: 5.2 cm
